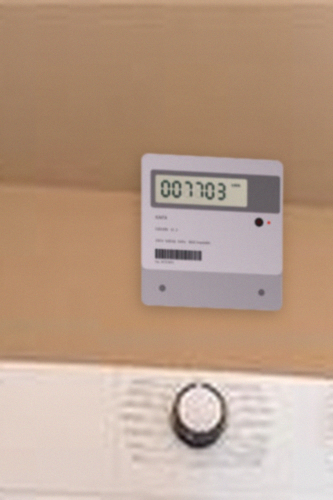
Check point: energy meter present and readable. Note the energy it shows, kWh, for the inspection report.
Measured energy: 7703 kWh
